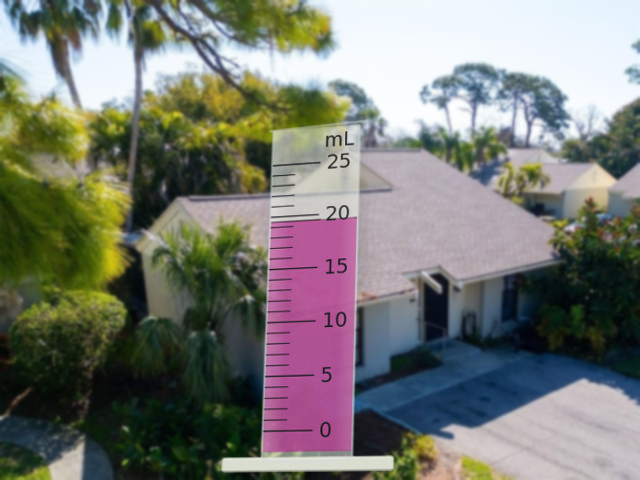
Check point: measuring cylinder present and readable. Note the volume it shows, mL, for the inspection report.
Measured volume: 19.5 mL
